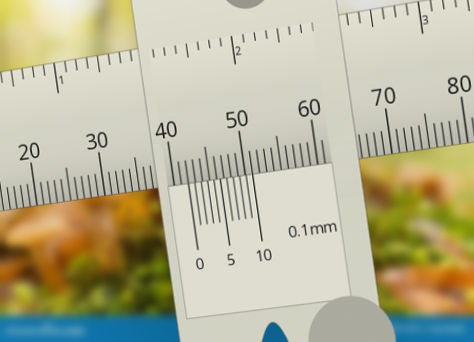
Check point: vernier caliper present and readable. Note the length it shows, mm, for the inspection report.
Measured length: 42.0 mm
